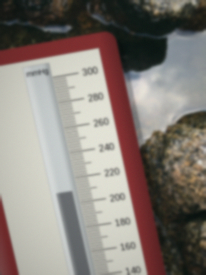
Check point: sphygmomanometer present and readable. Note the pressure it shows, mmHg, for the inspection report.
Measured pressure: 210 mmHg
